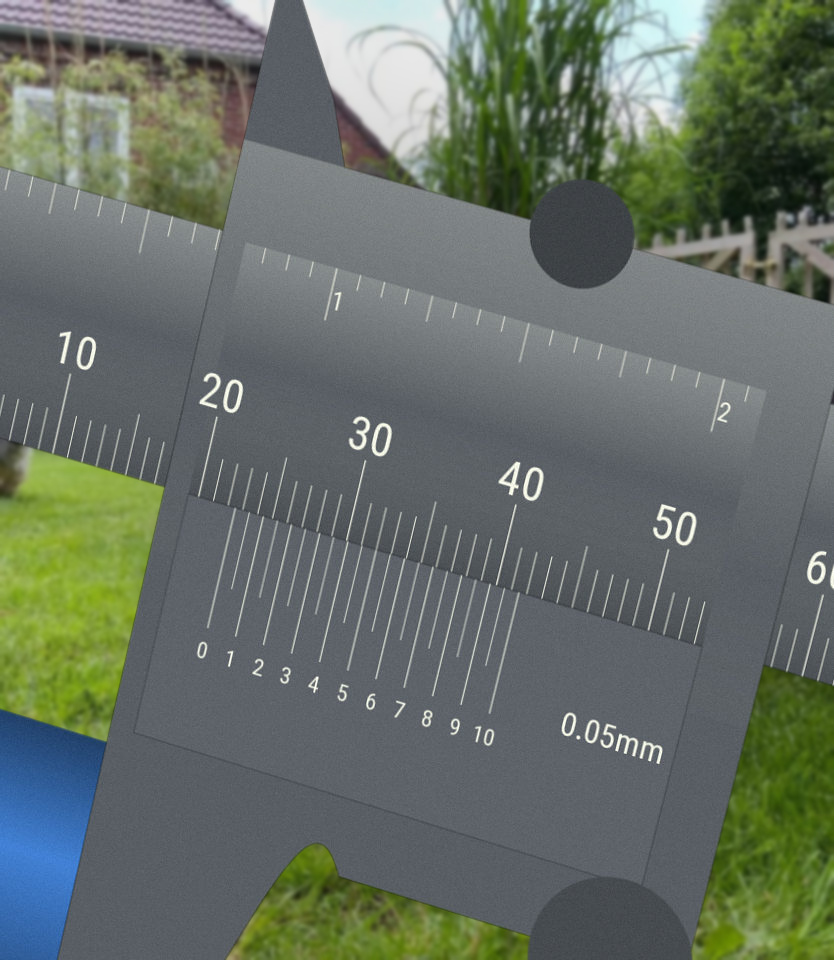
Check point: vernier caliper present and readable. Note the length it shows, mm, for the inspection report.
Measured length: 22.5 mm
